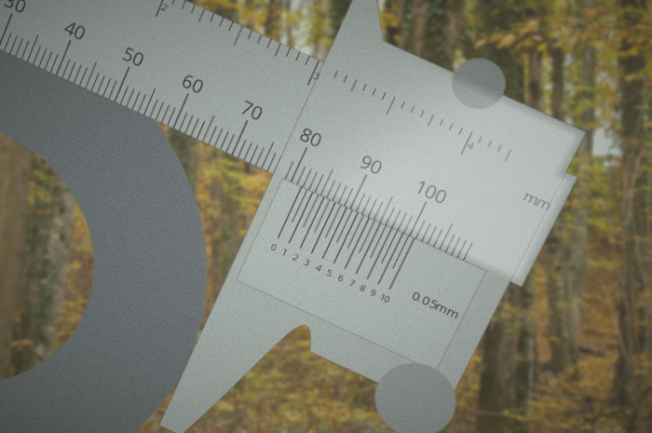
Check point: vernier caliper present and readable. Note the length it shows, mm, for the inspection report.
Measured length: 81.8 mm
